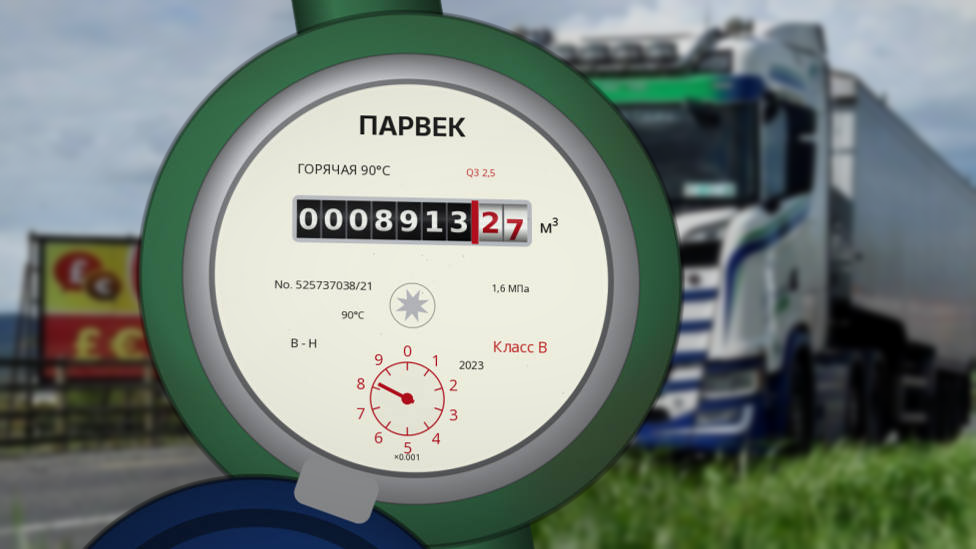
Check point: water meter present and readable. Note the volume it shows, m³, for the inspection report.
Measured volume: 8913.268 m³
